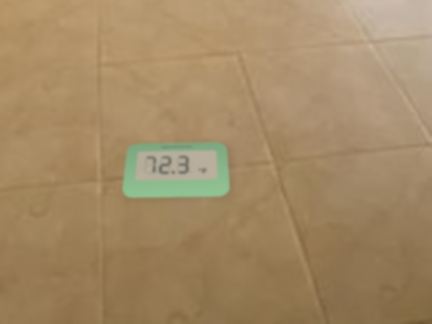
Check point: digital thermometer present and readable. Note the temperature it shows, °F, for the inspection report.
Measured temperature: 72.3 °F
